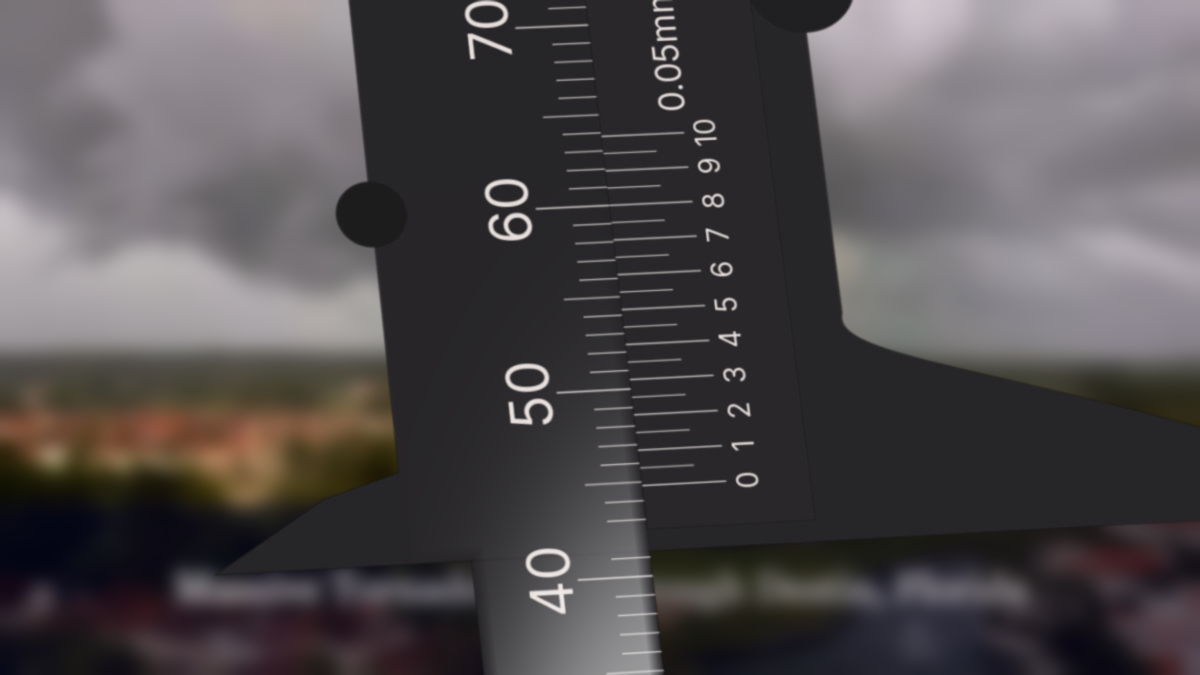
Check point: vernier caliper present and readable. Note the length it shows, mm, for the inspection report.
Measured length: 44.8 mm
